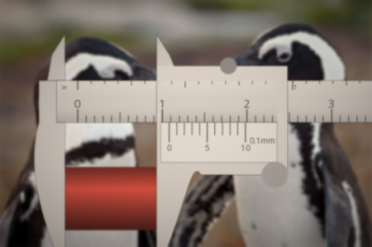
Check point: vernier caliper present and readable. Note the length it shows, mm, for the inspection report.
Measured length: 10.8 mm
